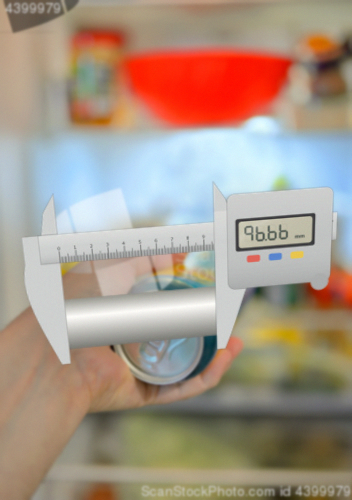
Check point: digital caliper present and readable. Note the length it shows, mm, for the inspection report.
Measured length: 96.66 mm
